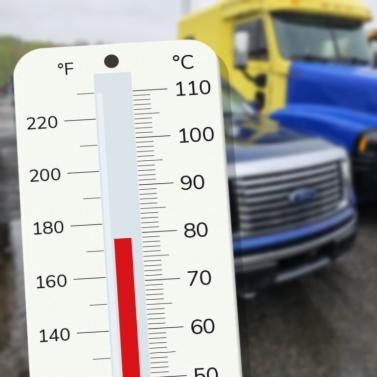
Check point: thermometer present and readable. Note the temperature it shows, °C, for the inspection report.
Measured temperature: 79 °C
